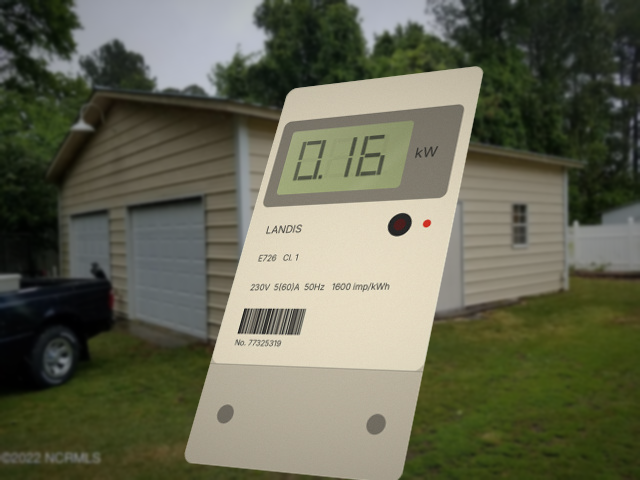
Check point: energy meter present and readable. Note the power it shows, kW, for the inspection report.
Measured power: 0.16 kW
